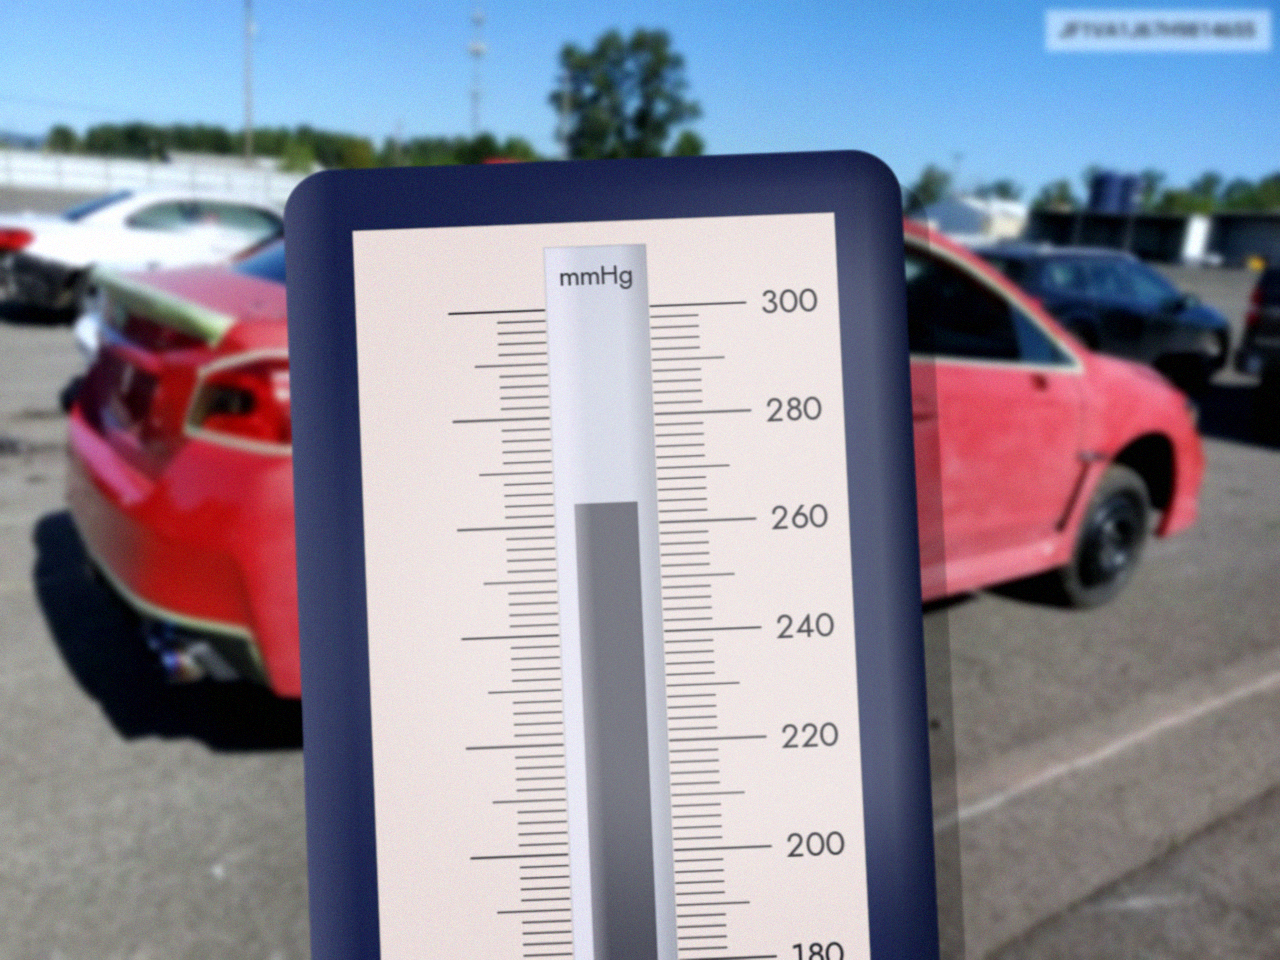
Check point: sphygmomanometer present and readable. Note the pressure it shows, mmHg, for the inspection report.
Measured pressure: 264 mmHg
